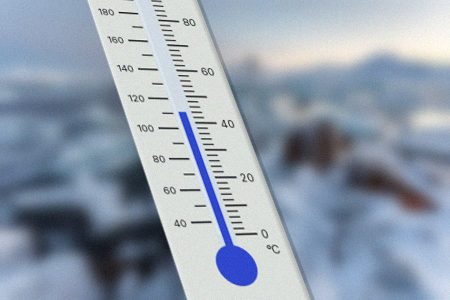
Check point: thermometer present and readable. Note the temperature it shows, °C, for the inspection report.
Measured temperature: 44 °C
